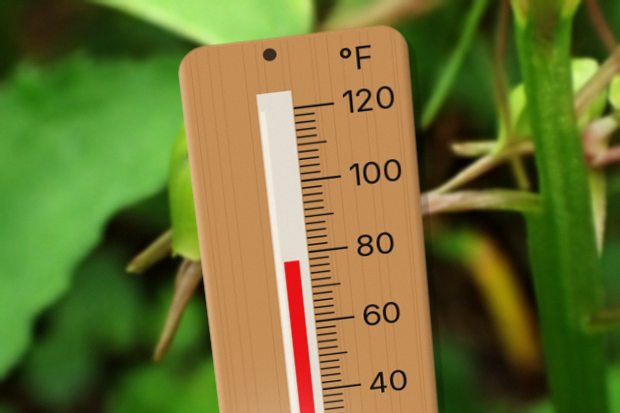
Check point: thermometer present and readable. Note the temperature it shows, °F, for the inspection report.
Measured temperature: 78 °F
